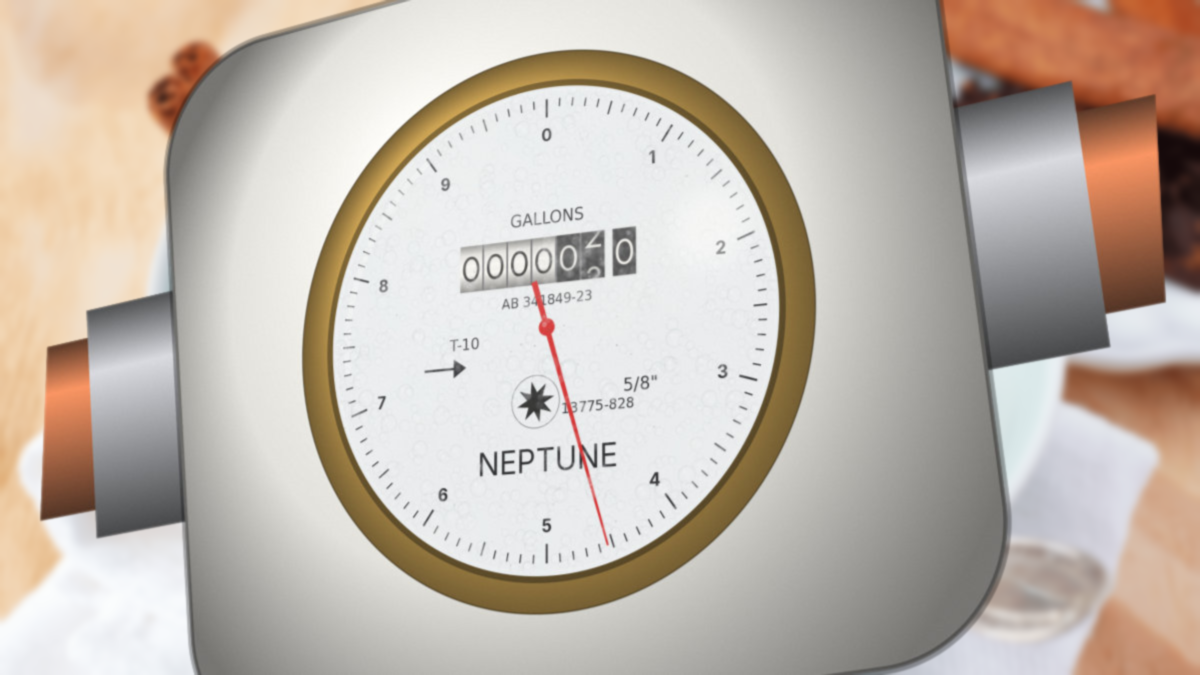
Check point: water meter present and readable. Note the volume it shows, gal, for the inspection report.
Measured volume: 24.5 gal
